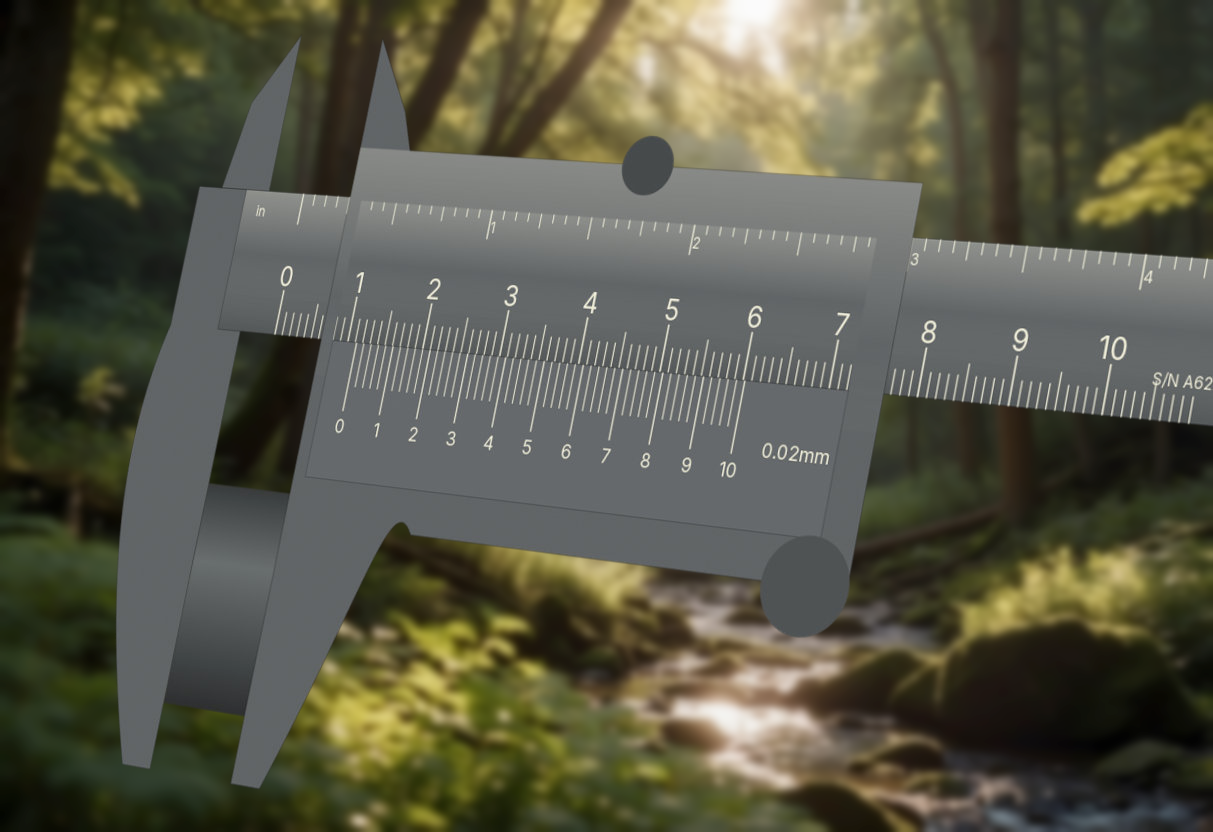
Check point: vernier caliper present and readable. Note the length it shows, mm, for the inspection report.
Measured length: 11.2 mm
